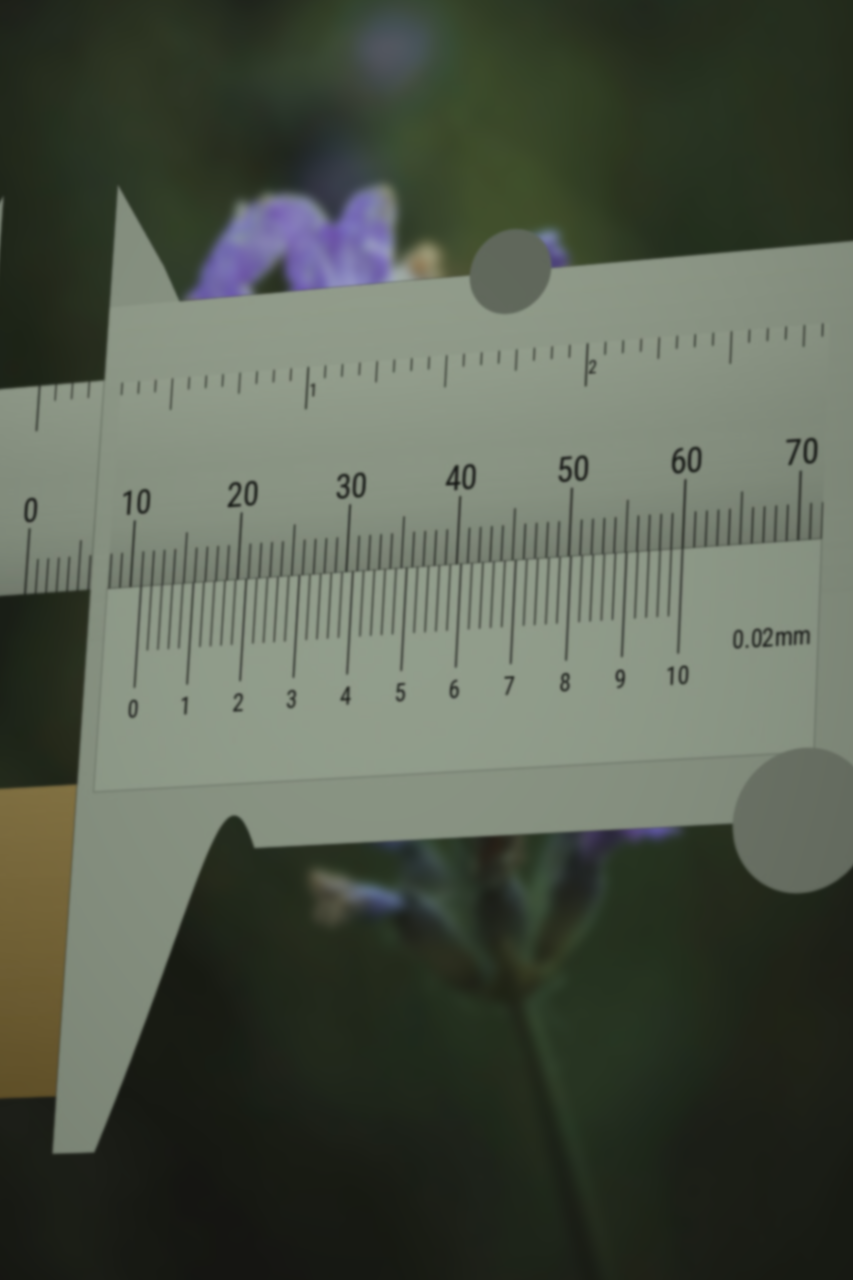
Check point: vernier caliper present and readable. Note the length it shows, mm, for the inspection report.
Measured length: 11.0 mm
